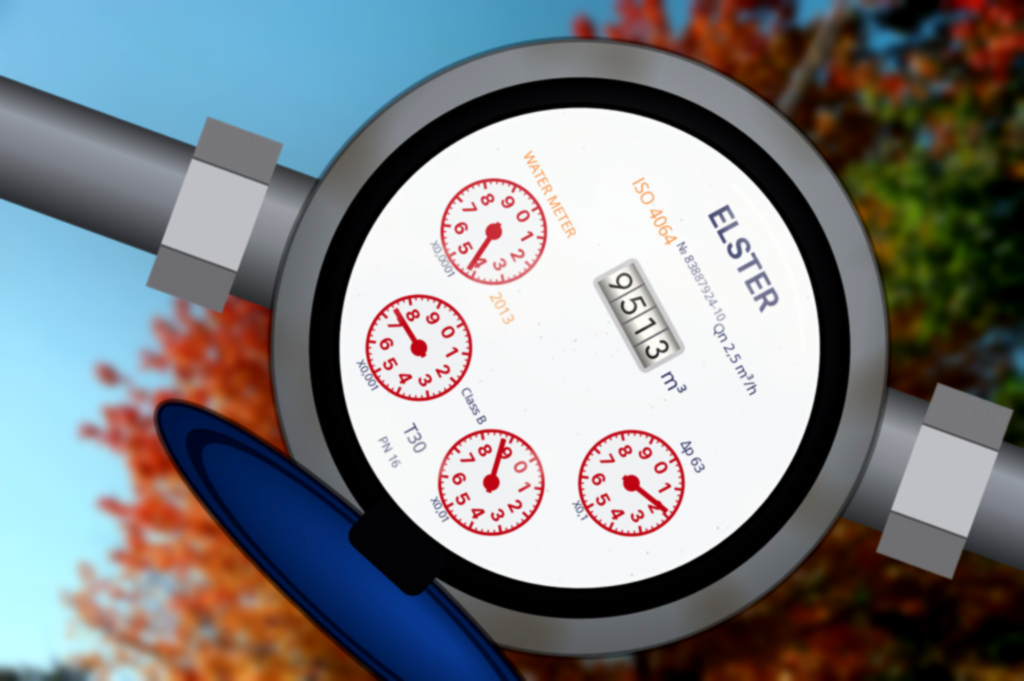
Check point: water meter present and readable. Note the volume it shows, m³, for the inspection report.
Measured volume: 9513.1874 m³
